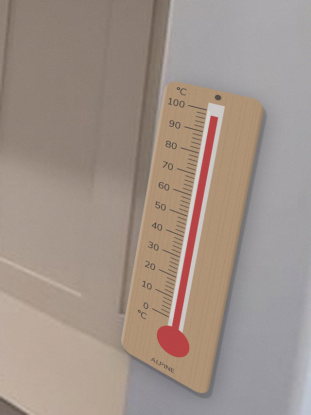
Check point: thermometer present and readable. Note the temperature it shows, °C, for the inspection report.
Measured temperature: 98 °C
